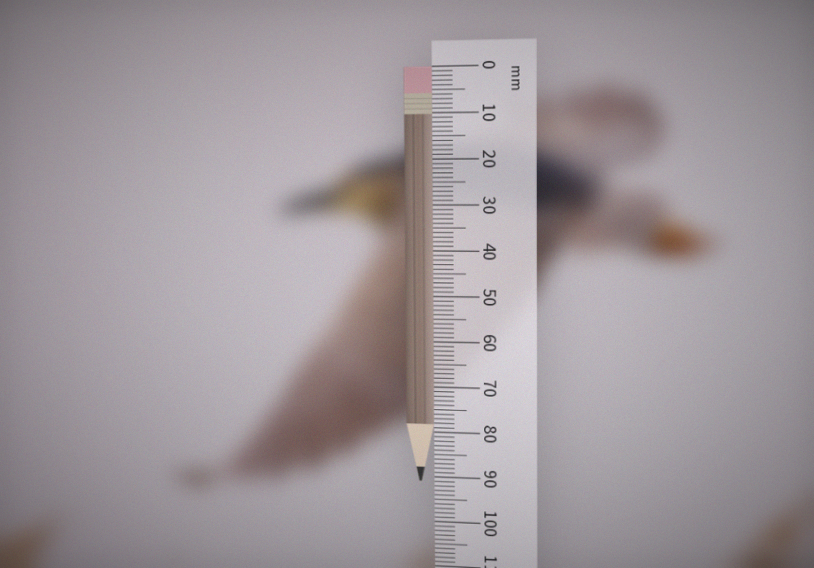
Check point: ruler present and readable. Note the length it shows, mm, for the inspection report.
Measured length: 91 mm
